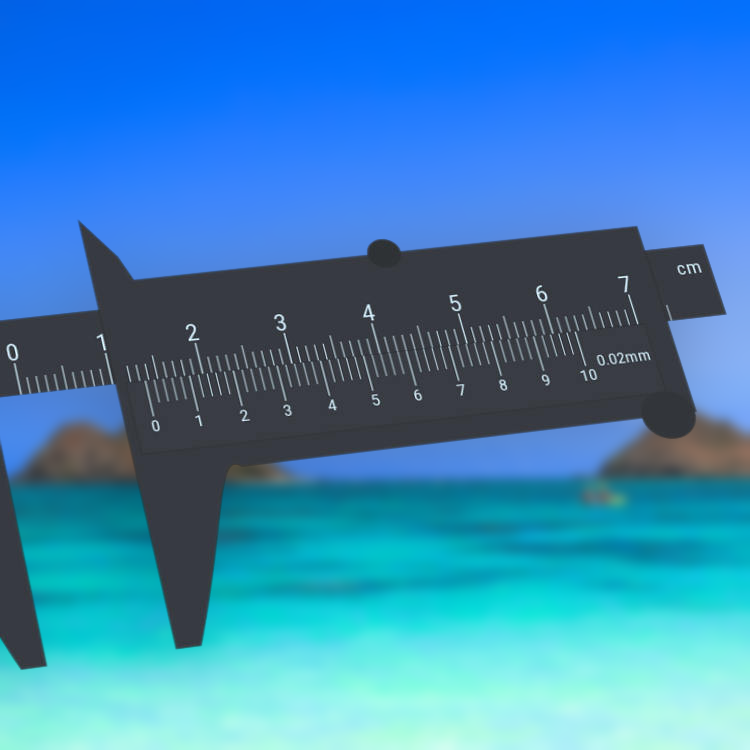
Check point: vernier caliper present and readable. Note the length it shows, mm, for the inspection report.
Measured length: 13.6 mm
